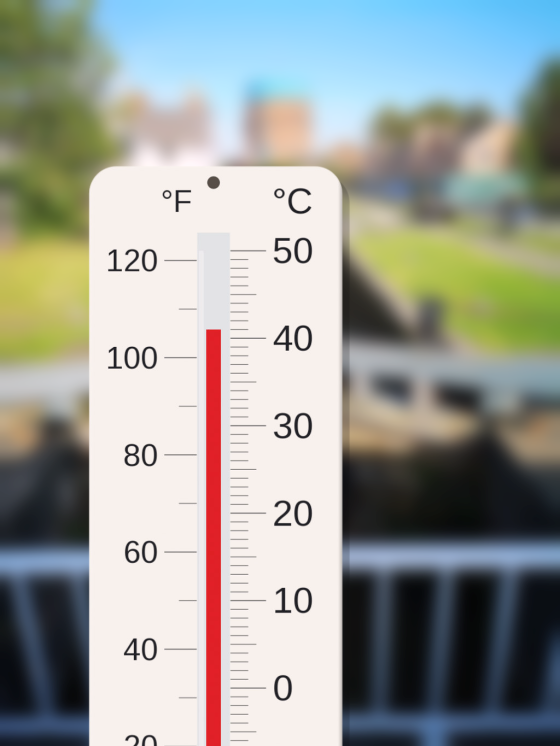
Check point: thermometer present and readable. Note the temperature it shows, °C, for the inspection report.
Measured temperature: 41 °C
